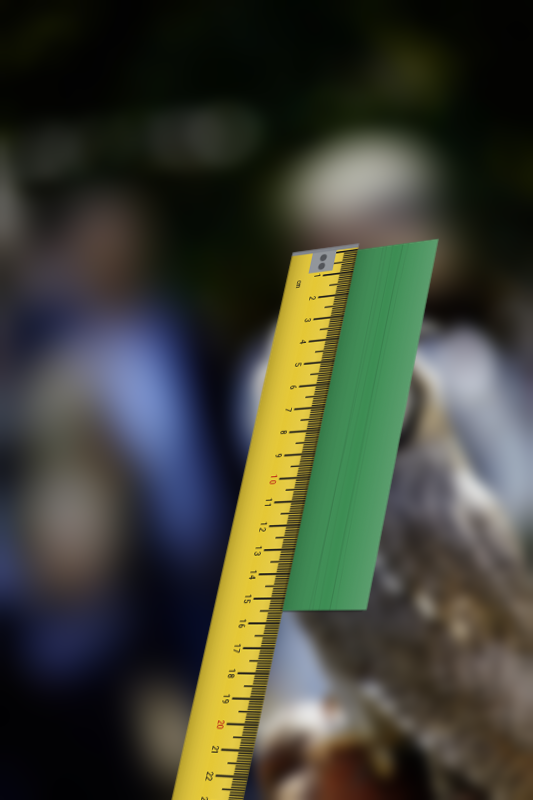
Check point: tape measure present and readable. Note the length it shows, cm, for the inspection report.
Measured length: 15.5 cm
